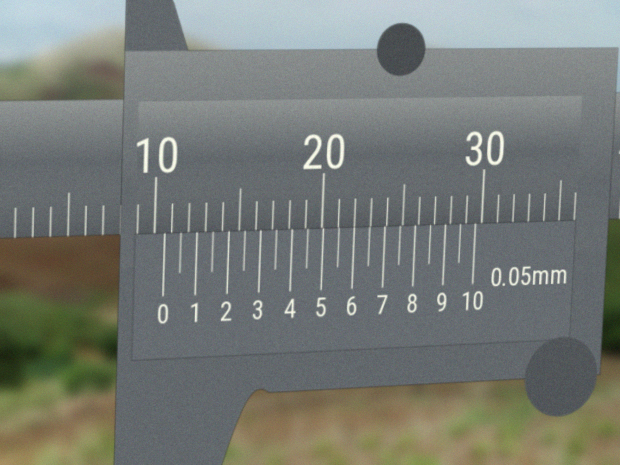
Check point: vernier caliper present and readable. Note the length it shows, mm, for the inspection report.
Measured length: 10.6 mm
